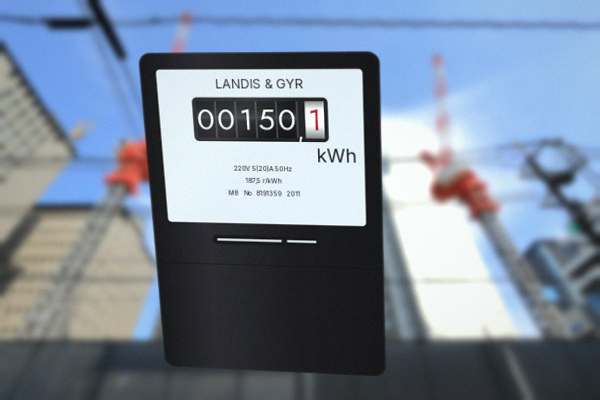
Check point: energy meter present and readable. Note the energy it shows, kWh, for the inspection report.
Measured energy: 150.1 kWh
